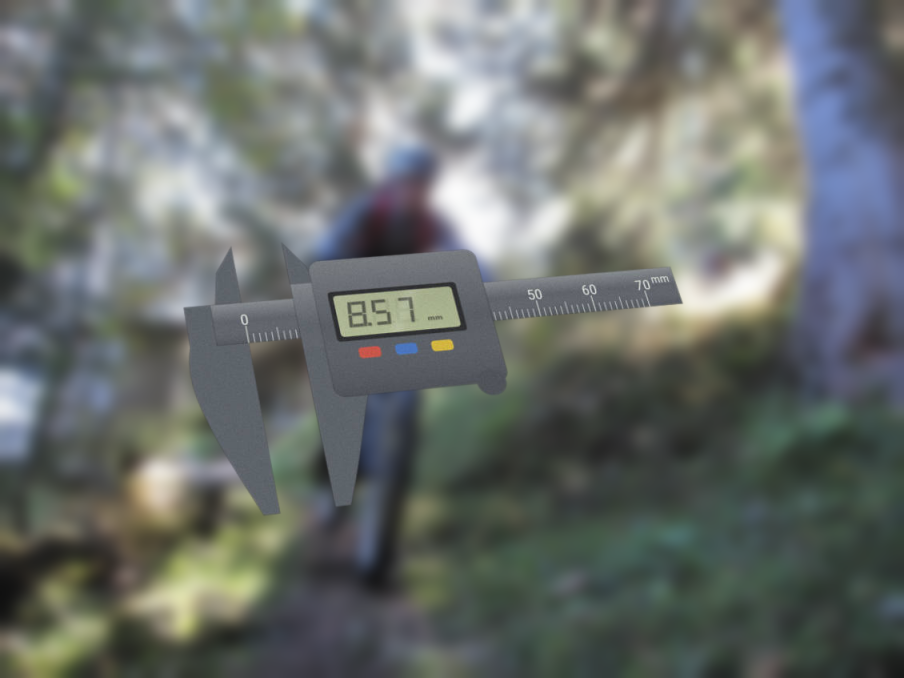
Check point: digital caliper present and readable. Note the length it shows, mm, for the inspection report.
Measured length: 8.57 mm
